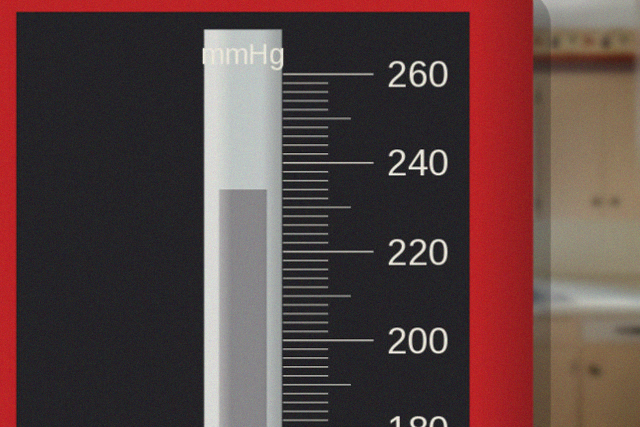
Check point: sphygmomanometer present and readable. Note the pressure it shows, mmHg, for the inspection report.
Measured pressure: 234 mmHg
